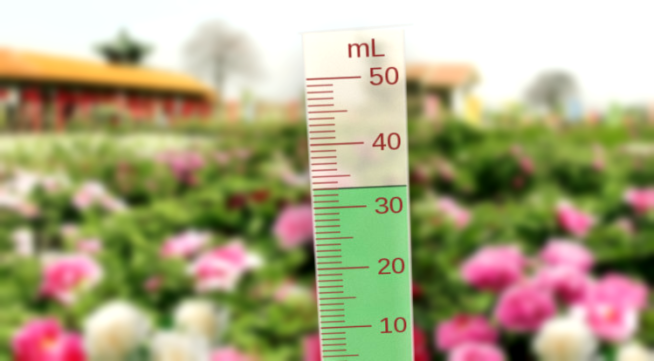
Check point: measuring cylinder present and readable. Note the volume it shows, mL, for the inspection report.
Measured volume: 33 mL
